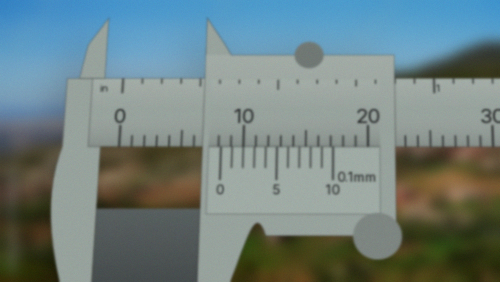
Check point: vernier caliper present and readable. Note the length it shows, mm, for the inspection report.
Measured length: 8.2 mm
